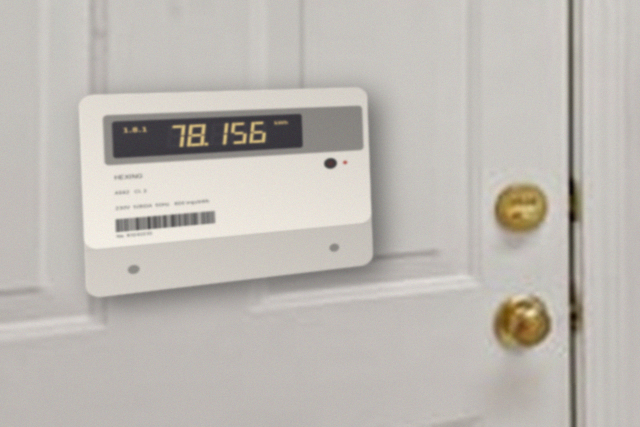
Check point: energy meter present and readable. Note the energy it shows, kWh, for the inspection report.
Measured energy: 78.156 kWh
